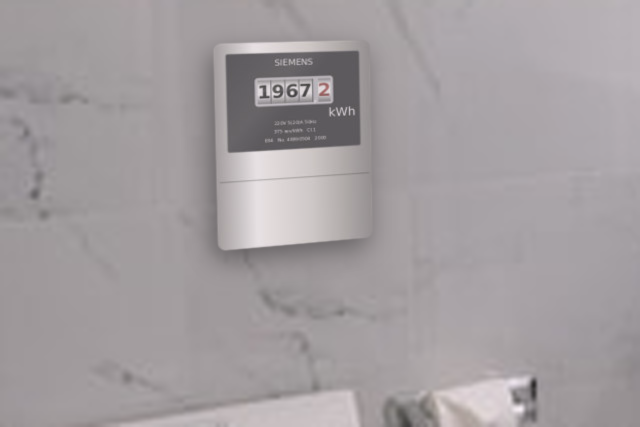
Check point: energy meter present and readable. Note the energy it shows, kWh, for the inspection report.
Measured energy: 1967.2 kWh
